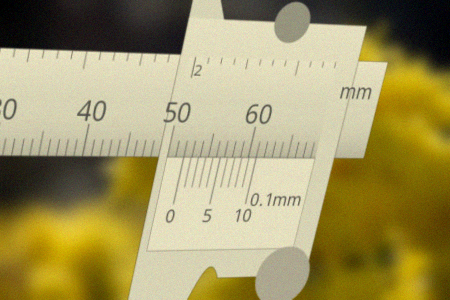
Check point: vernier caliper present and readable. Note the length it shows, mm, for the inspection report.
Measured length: 52.0 mm
